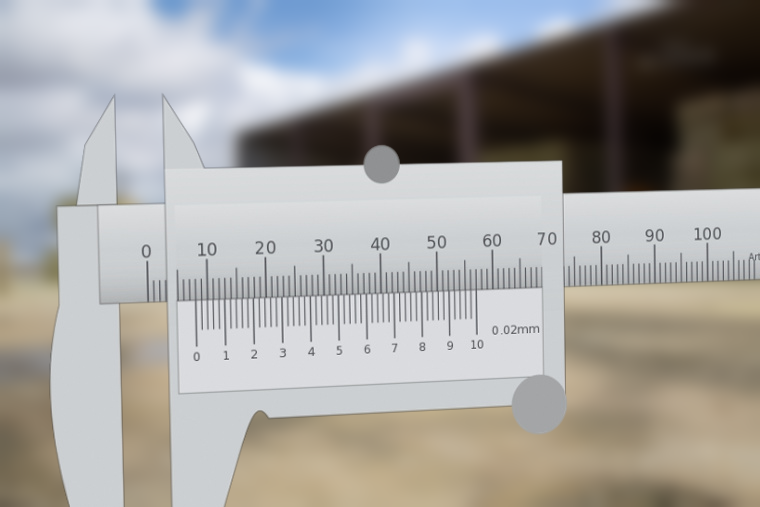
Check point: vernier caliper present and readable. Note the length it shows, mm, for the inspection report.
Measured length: 8.0 mm
